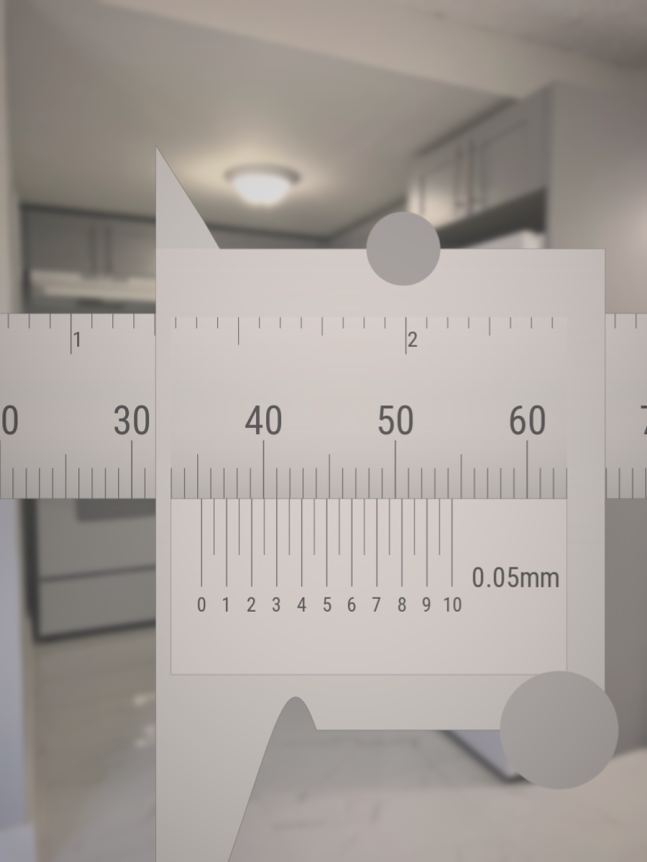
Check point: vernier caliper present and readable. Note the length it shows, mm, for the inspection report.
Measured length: 35.3 mm
